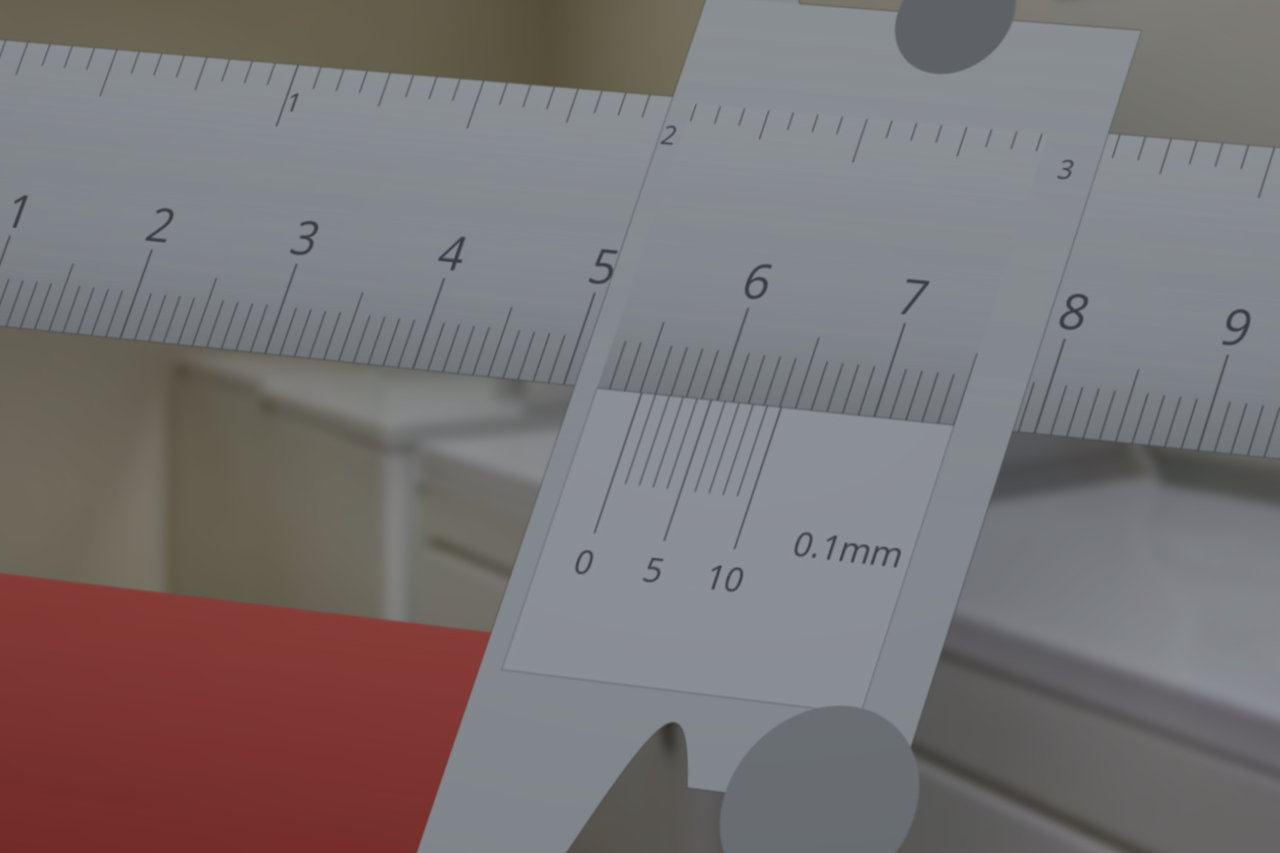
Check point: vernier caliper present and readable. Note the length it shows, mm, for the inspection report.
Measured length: 55.1 mm
